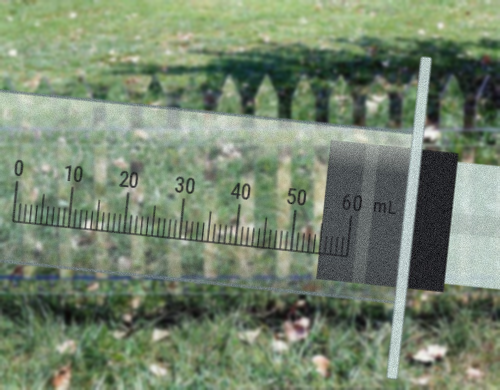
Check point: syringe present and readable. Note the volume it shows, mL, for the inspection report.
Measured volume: 55 mL
